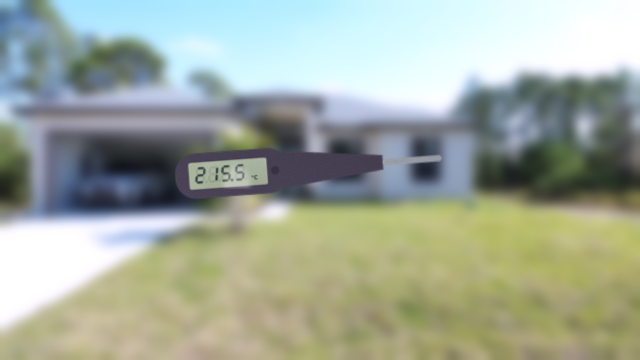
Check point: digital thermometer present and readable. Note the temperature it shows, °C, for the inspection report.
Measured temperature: 215.5 °C
